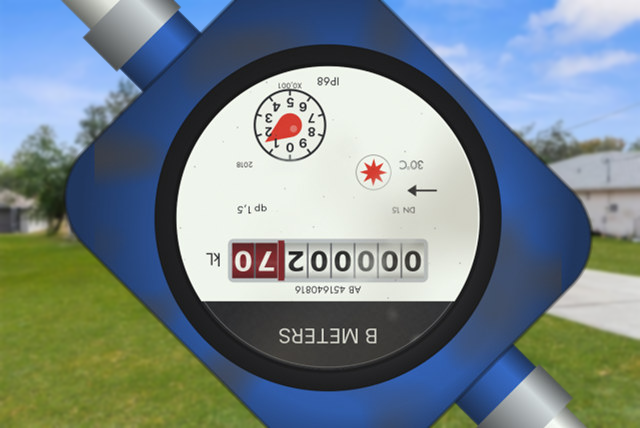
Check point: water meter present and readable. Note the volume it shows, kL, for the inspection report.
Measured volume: 2.701 kL
